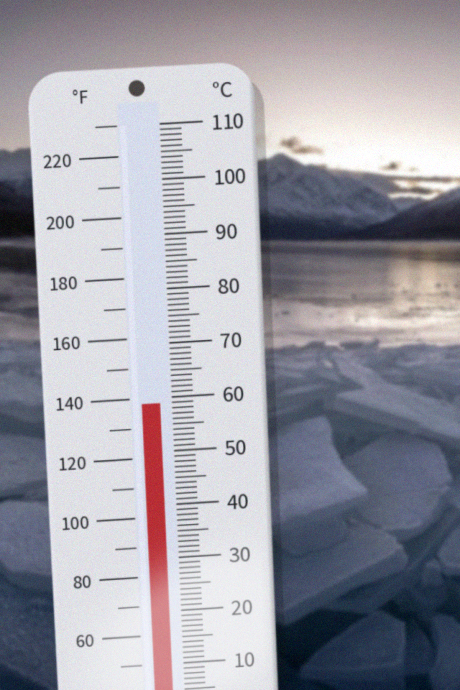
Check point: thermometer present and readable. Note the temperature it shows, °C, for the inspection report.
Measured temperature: 59 °C
